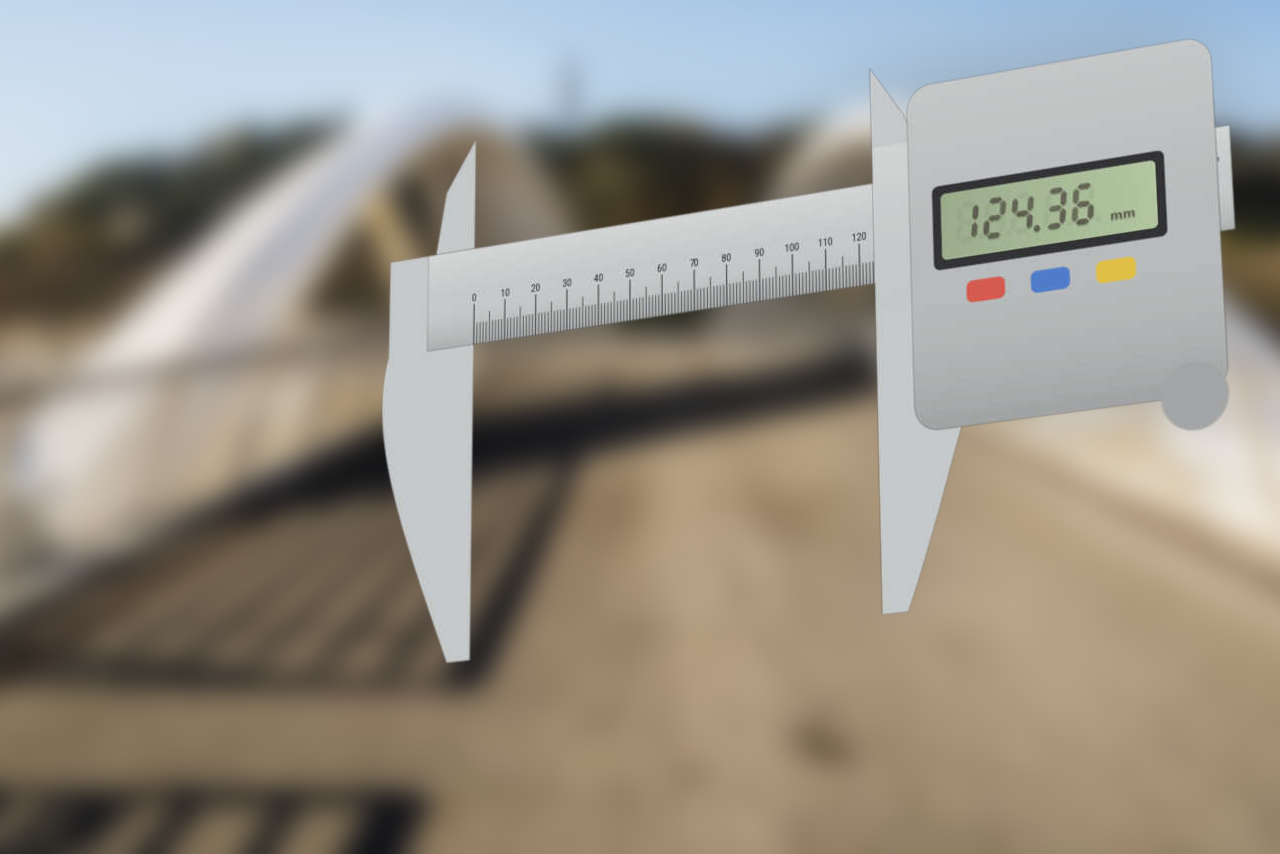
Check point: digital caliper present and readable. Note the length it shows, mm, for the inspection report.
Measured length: 124.36 mm
